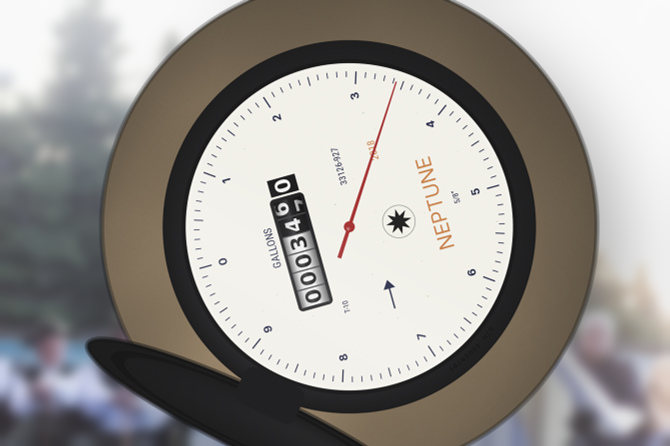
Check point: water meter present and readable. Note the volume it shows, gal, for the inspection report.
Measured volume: 3463.4 gal
